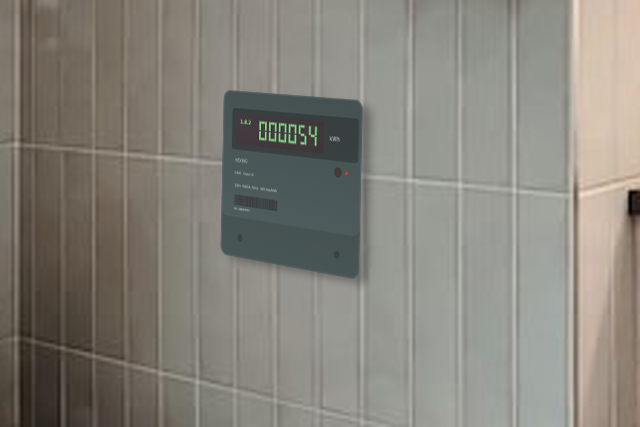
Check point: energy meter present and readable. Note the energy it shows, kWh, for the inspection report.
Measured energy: 54 kWh
